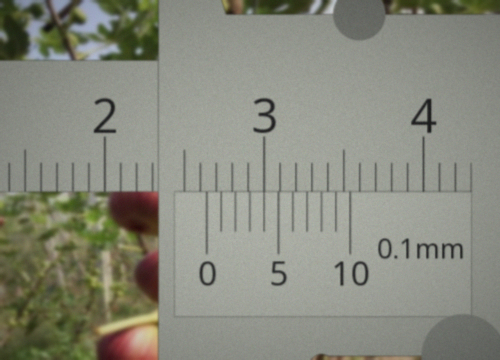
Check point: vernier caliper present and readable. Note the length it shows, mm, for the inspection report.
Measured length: 26.4 mm
